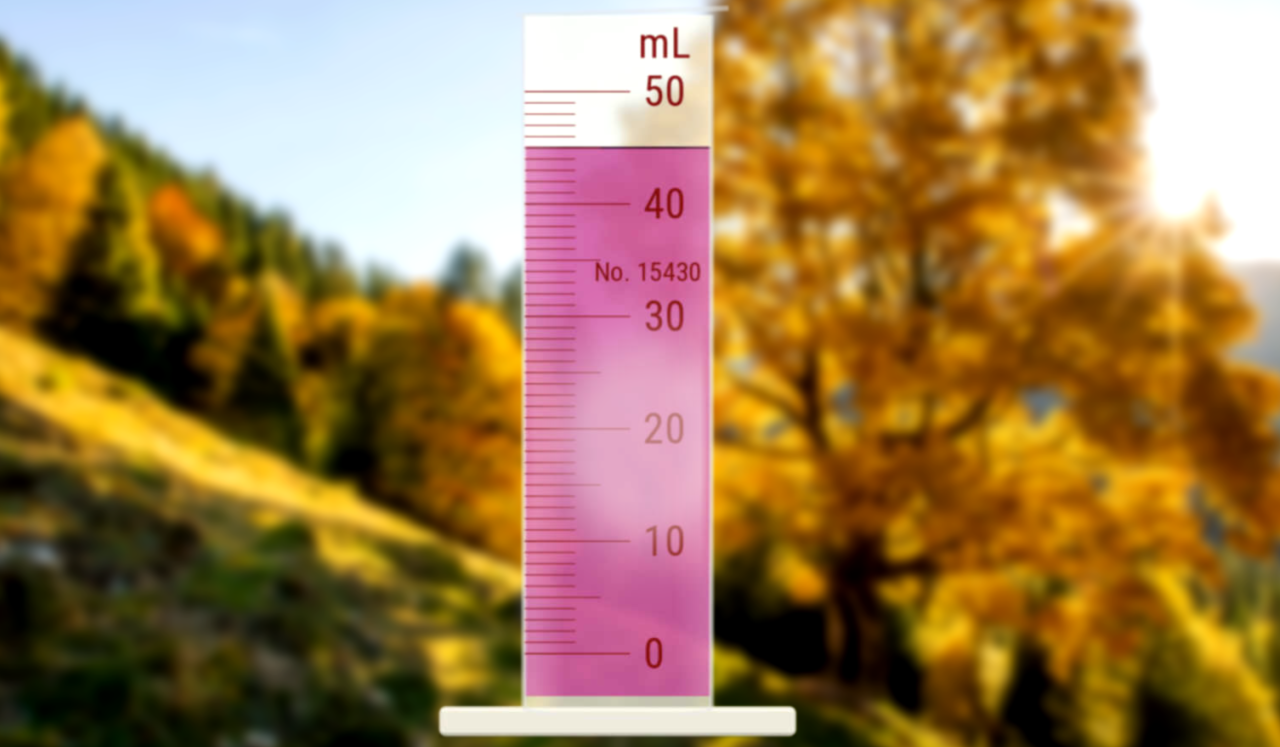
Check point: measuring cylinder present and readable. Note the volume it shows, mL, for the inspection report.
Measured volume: 45 mL
